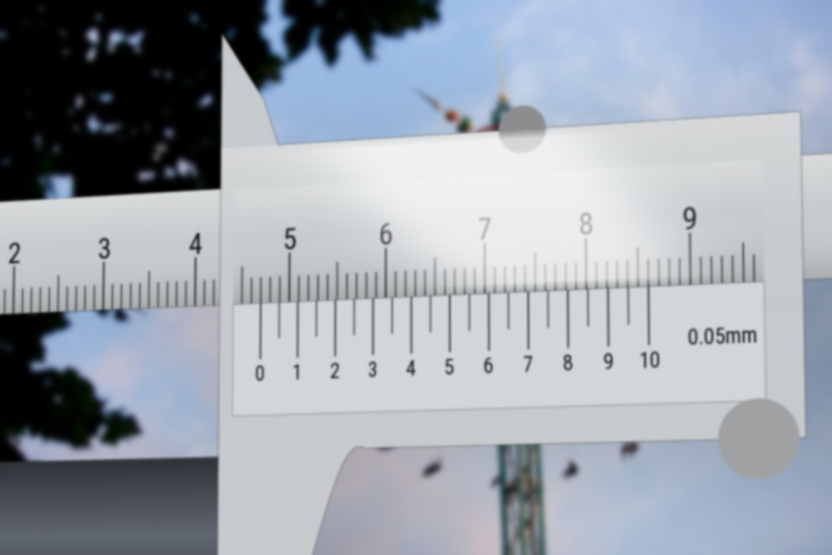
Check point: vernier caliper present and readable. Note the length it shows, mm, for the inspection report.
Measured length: 47.0 mm
